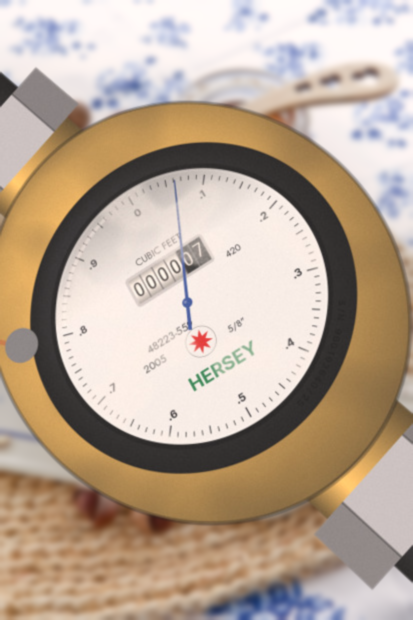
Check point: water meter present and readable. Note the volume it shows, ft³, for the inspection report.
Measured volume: 7.06 ft³
